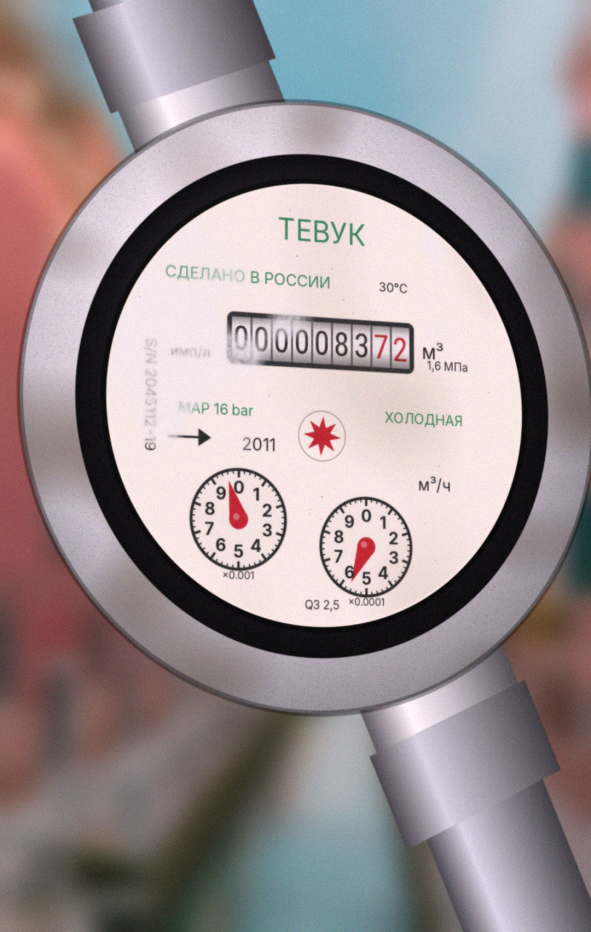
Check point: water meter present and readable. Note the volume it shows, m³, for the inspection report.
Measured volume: 83.7195 m³
